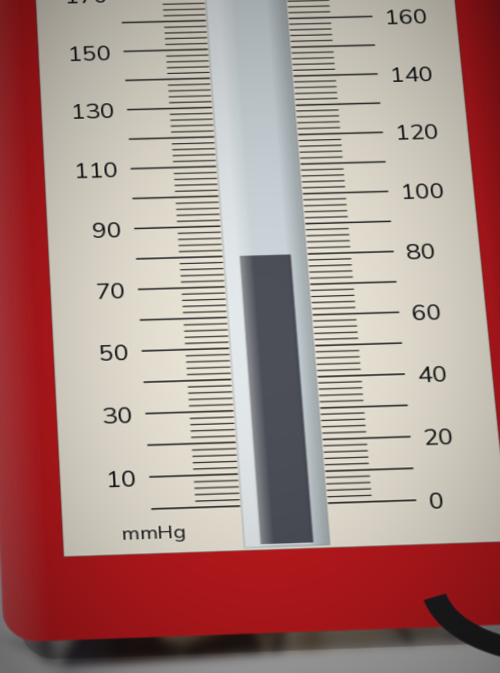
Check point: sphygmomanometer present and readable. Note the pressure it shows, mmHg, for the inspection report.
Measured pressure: 80 mmHg
